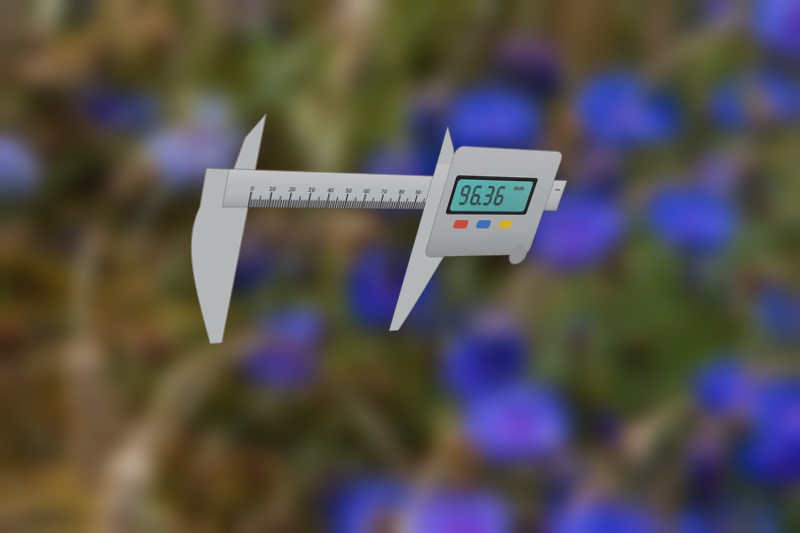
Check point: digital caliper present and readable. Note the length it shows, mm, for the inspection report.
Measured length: 96.36 mm
